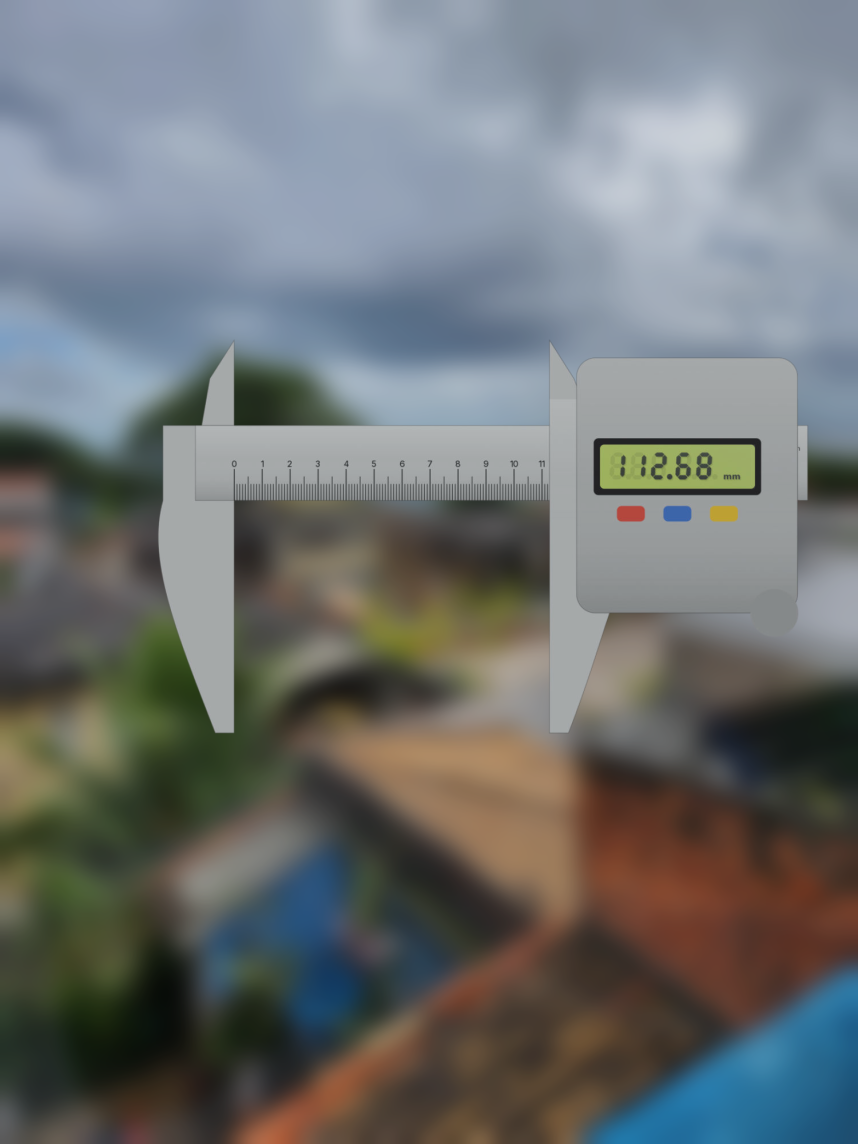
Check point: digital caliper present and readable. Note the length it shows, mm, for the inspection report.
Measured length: 112.68 mm
